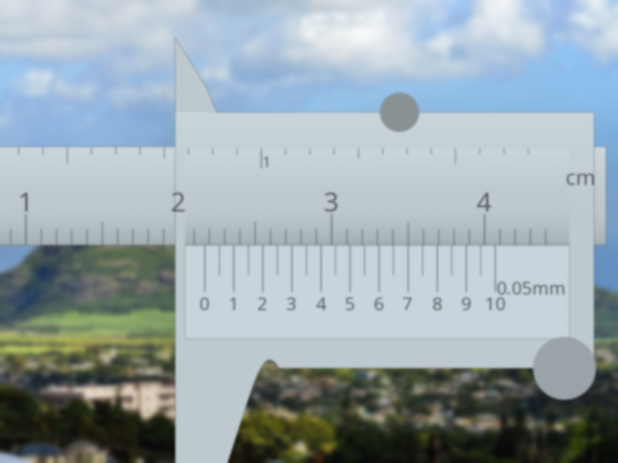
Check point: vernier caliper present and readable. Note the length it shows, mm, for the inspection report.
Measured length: 21.7 mm
